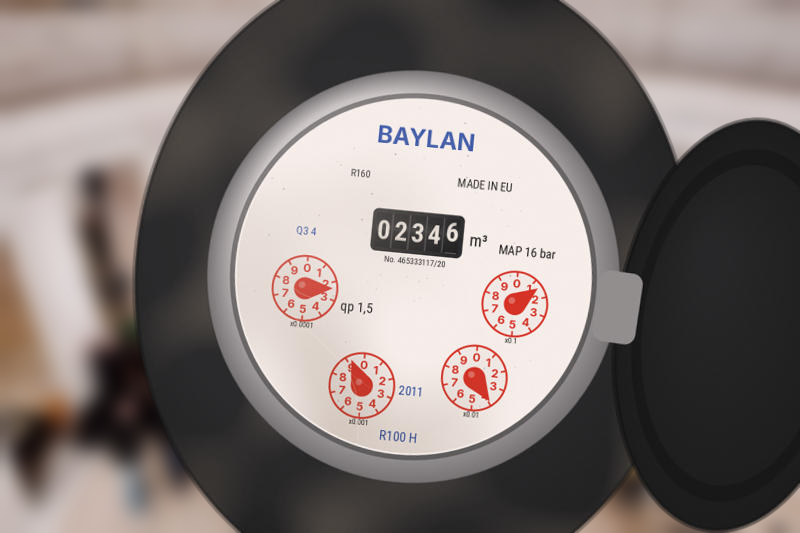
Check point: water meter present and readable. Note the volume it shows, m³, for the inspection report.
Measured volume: 2346.1392 m³
